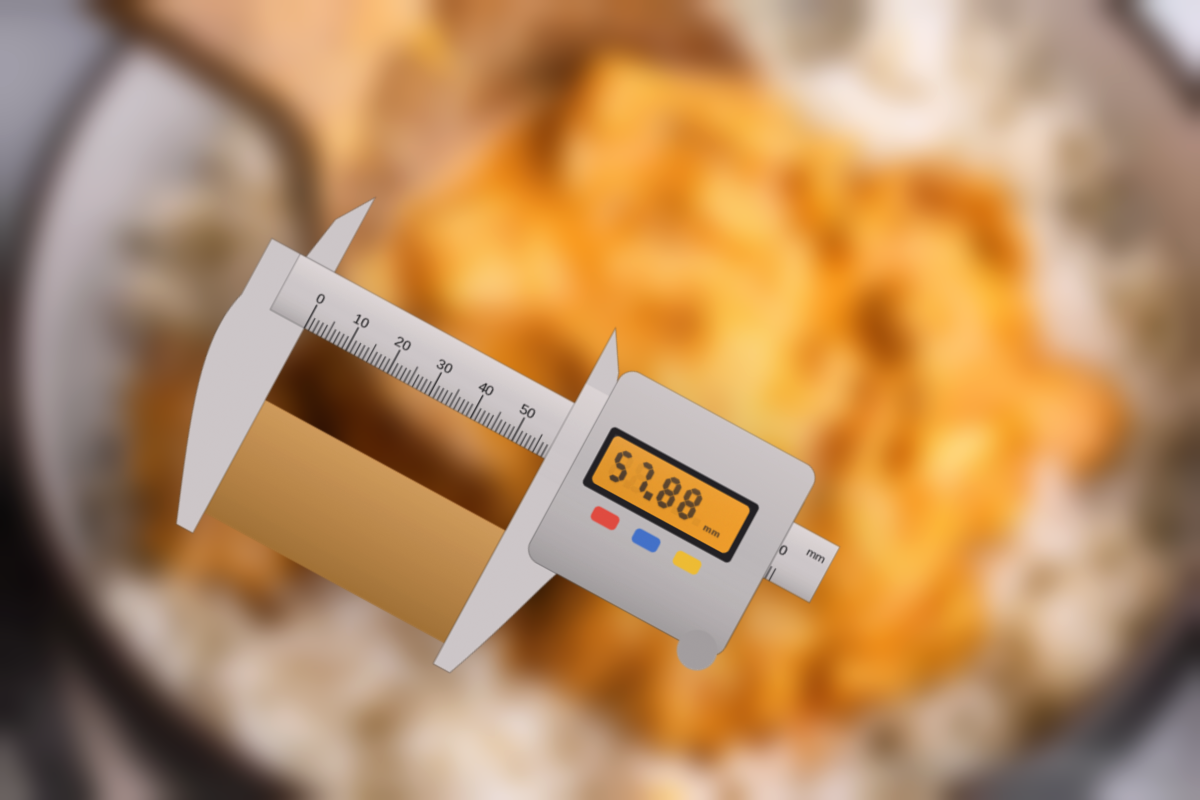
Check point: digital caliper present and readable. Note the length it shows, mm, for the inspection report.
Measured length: 57.88 mm
